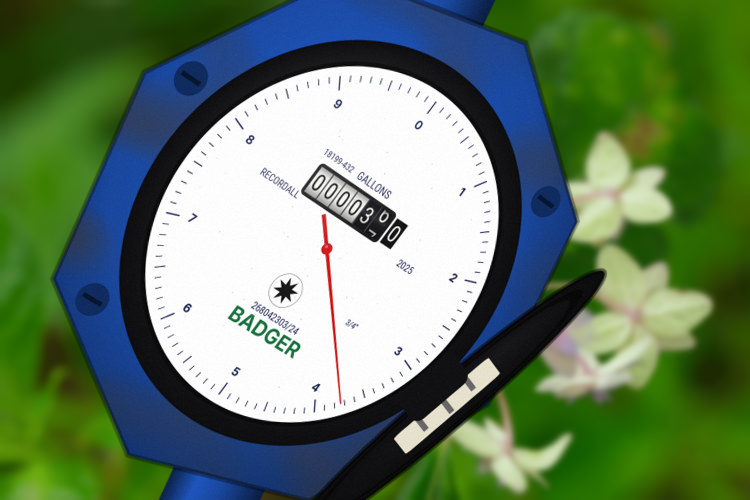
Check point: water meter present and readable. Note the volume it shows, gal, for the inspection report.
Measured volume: 363.7 gal
